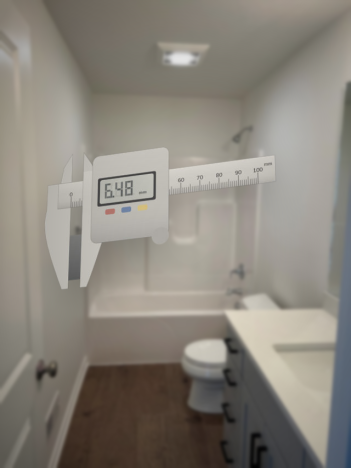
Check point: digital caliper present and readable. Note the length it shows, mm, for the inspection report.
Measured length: 6.48 mm
